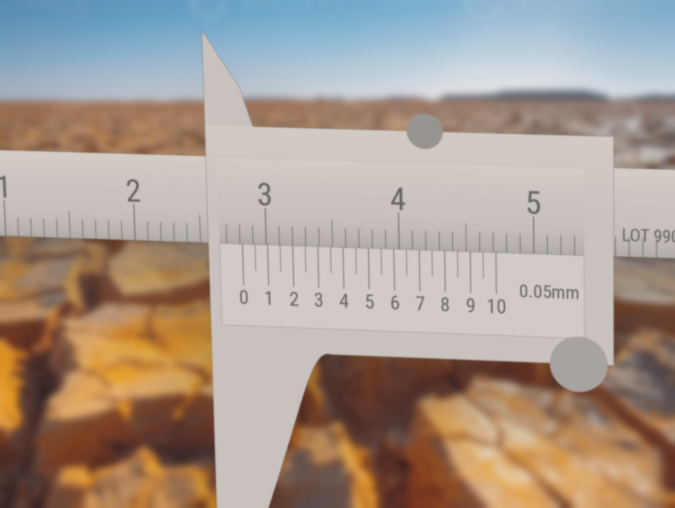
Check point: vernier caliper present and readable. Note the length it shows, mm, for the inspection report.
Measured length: 28.2 mm
